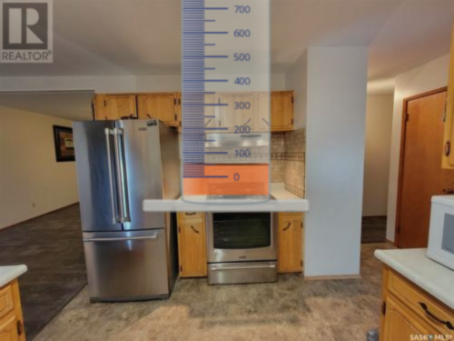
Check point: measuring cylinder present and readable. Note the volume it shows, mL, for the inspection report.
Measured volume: 50 mL
